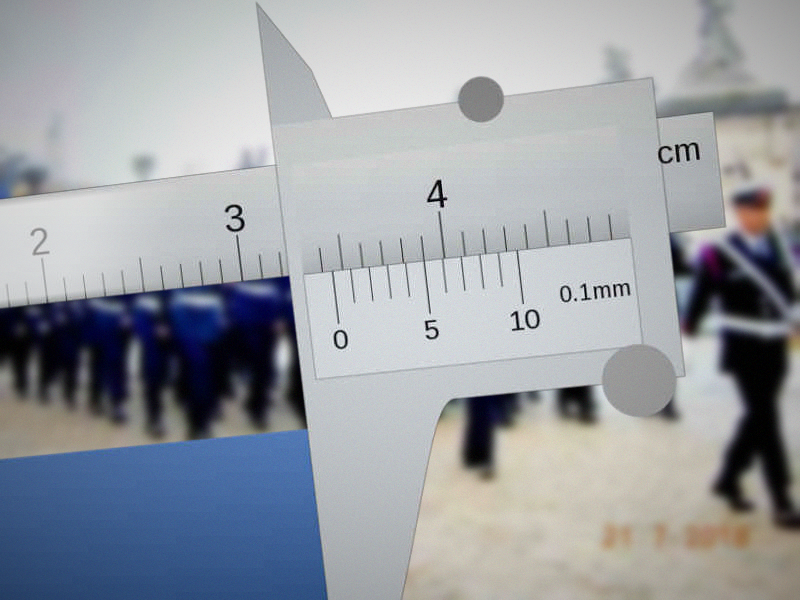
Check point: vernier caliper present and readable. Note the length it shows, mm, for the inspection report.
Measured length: 34.5 mm
